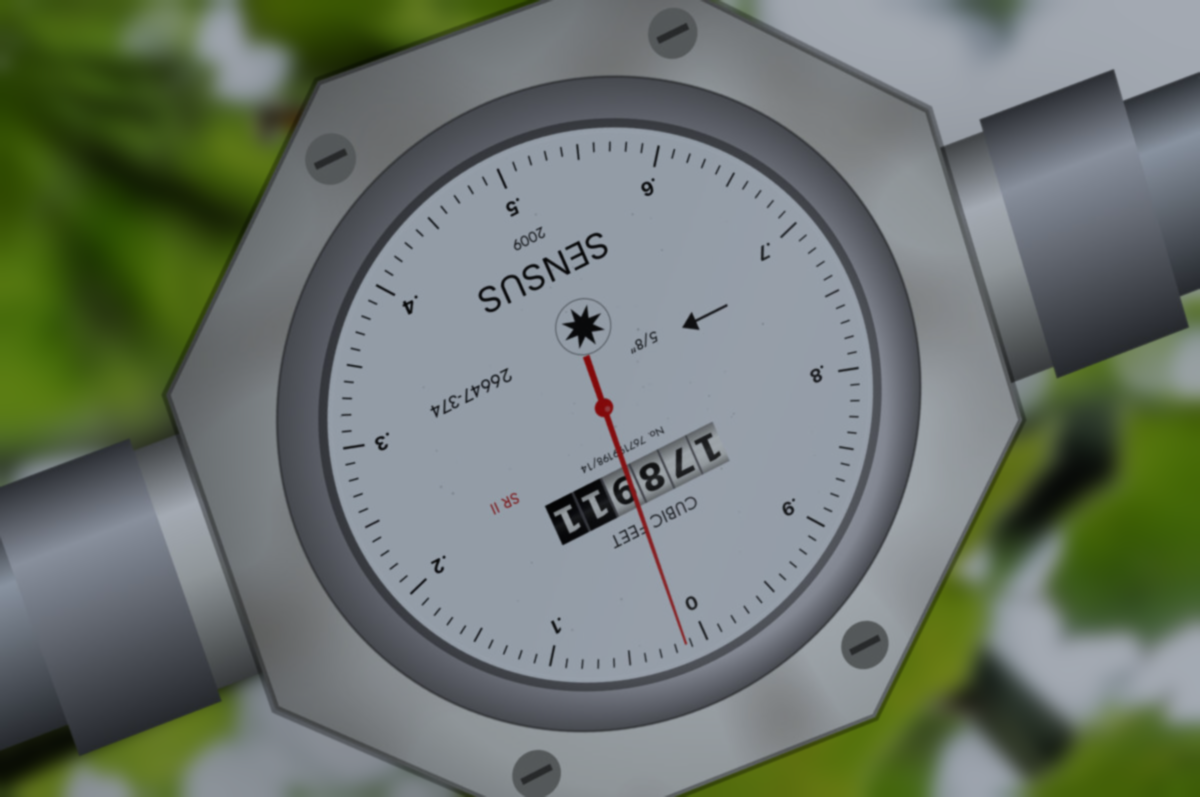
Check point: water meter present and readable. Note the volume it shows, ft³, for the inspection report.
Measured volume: 178911.01 ft³
